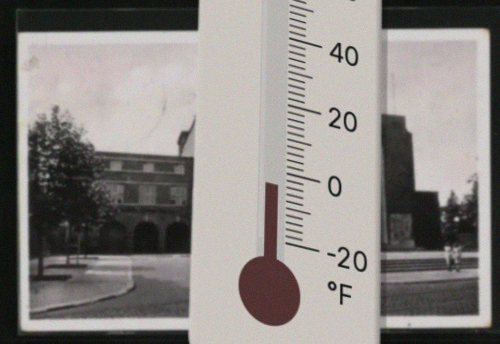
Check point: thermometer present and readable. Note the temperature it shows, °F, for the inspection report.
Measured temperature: -4 °F
